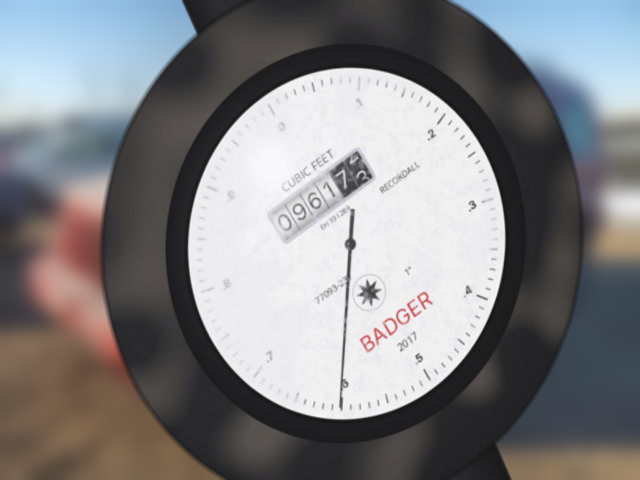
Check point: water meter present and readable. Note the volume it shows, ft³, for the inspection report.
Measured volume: 96172.60 ft³
